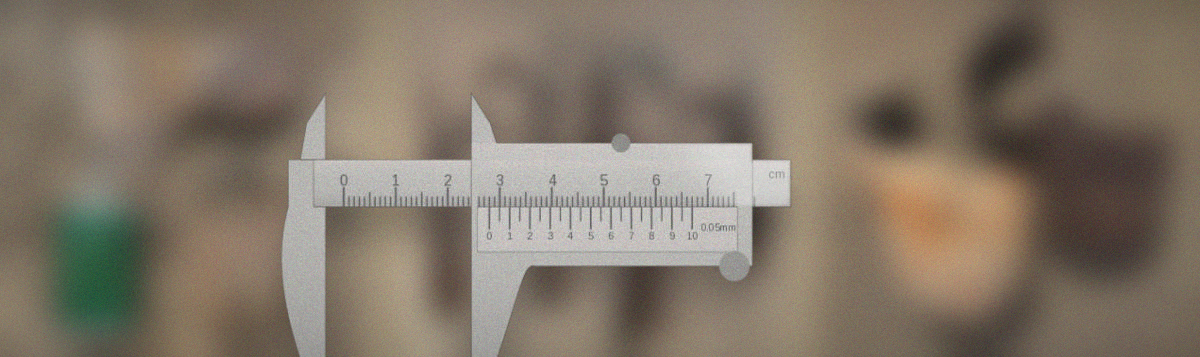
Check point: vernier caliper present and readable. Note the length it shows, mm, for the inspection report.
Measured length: 28.0 mm
